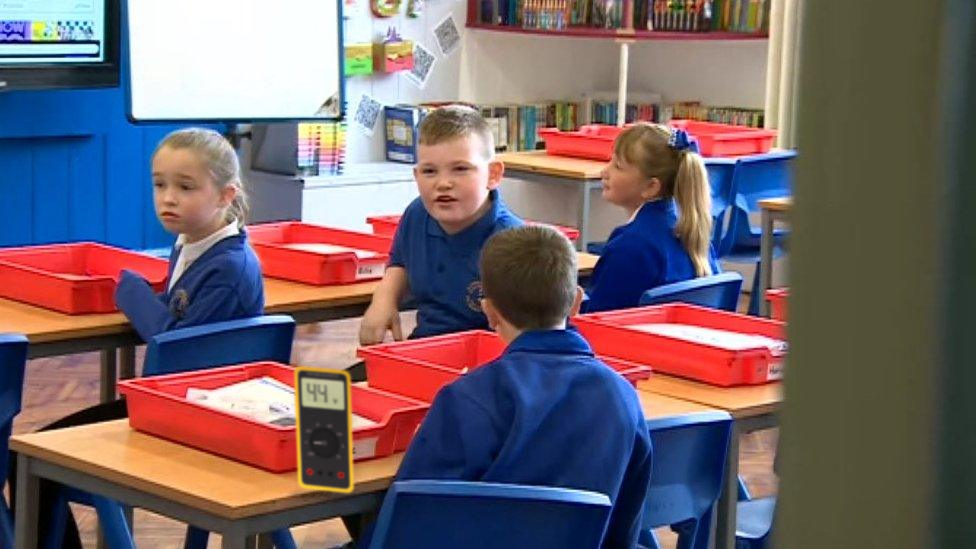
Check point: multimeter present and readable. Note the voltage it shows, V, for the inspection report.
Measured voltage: 44 V
